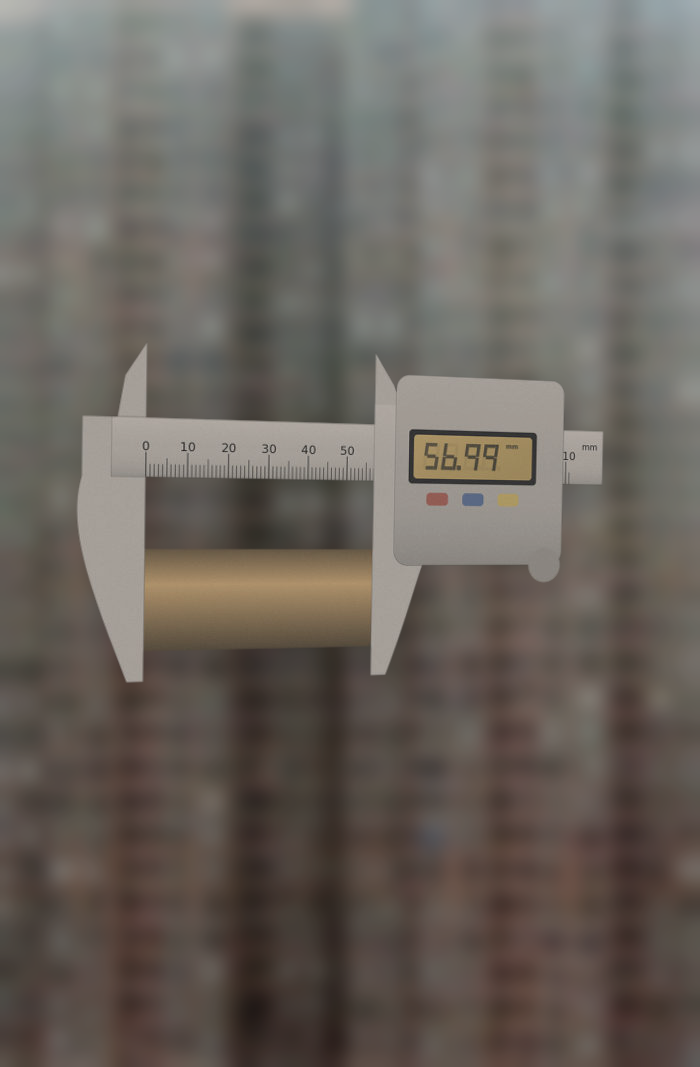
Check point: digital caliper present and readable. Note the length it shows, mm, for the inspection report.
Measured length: 56.99 mm
